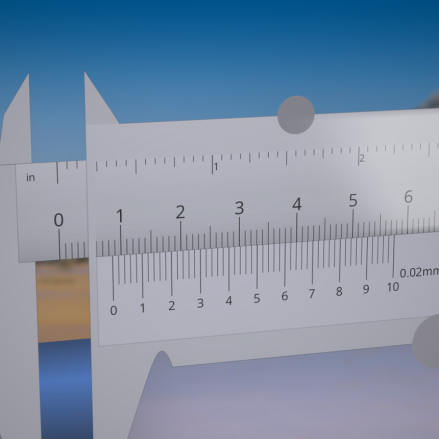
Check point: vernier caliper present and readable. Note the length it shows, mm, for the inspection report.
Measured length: 8.6 mm
